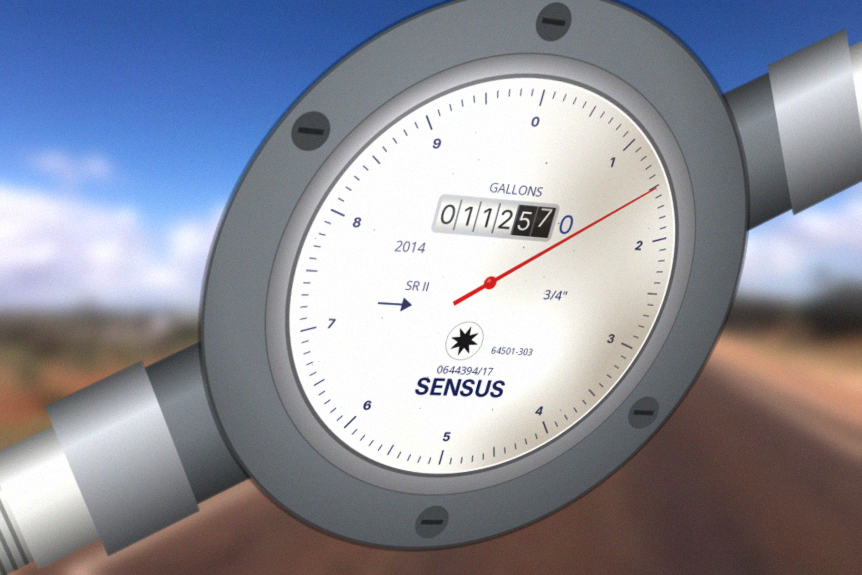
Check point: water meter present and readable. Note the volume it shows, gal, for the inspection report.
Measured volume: 112571.5 gal
